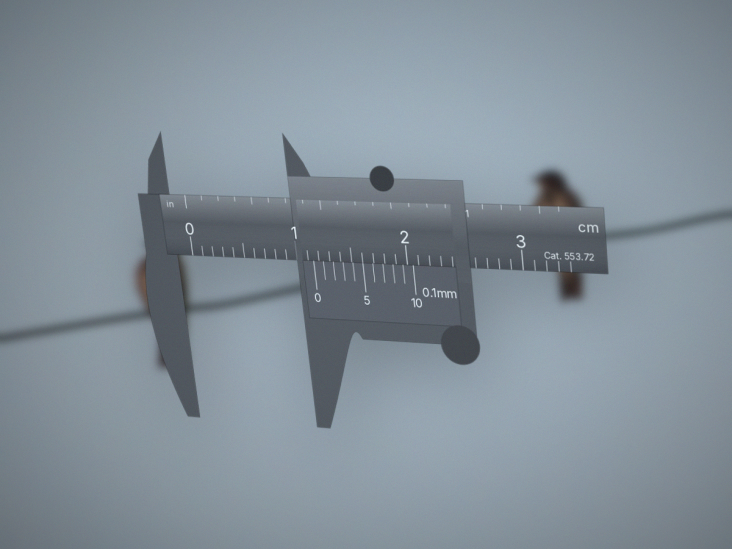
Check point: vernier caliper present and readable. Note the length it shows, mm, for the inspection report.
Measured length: 11.5 mm
